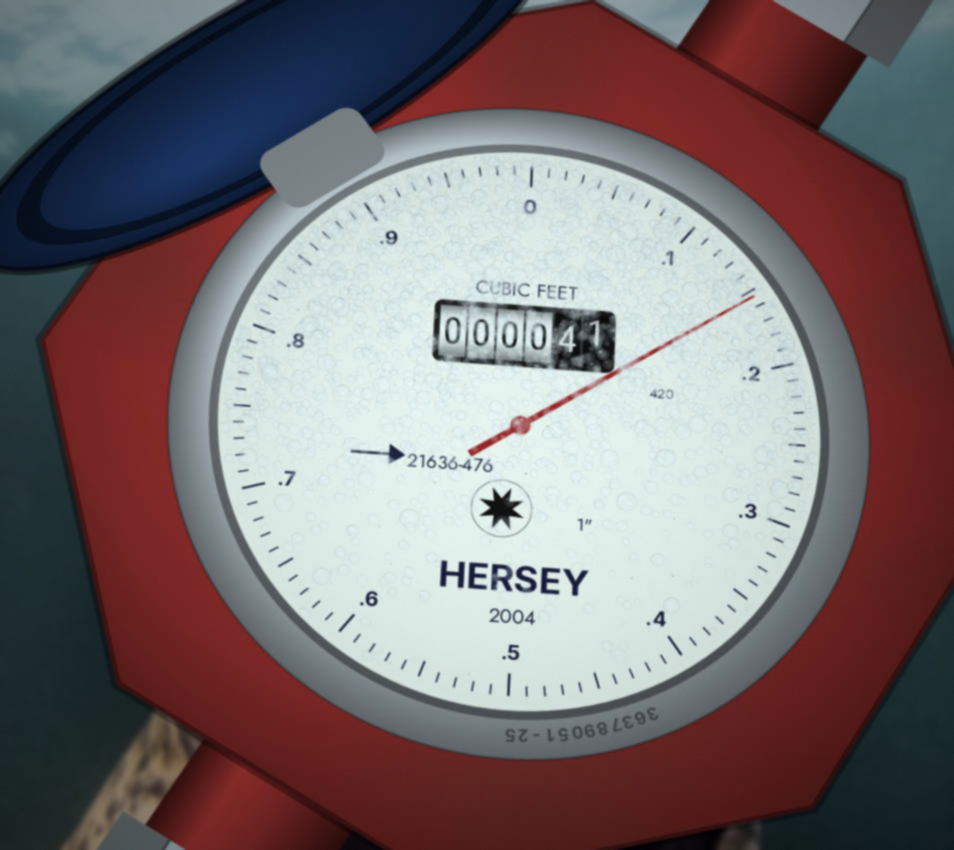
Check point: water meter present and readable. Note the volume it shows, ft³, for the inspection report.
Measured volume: 41.15 ft³
